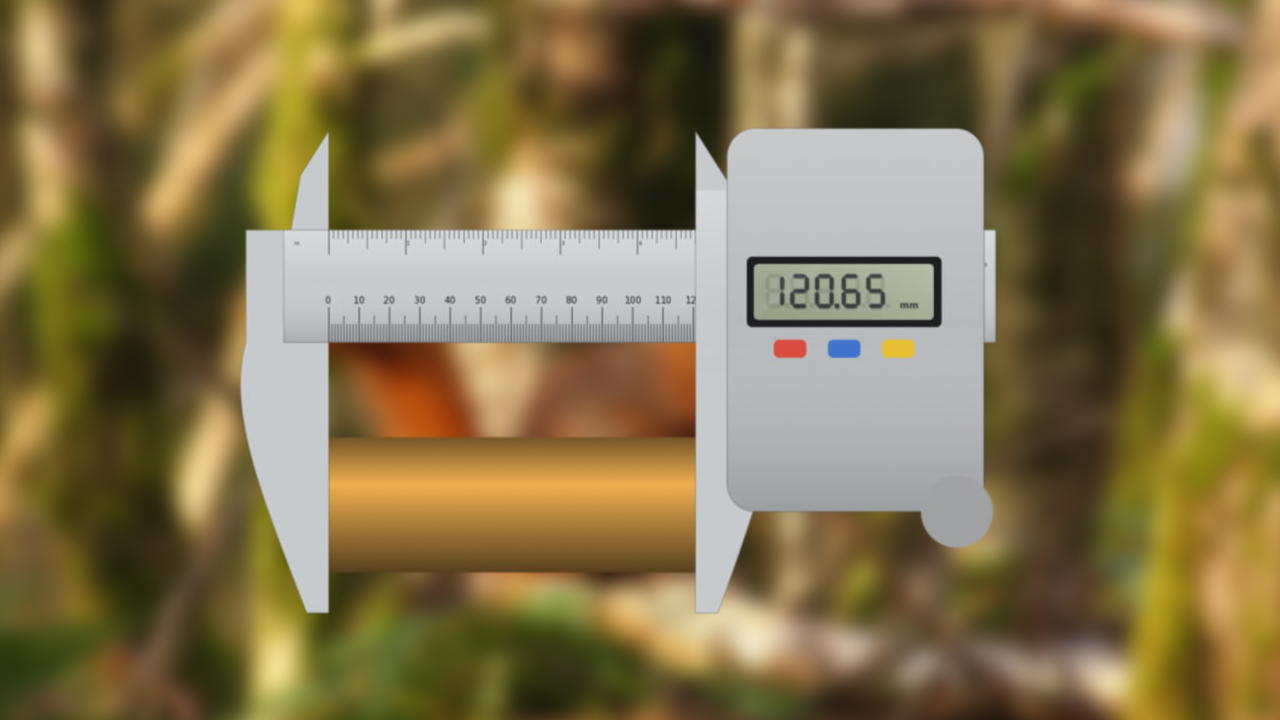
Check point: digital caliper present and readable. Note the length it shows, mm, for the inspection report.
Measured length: 120.65 mm
